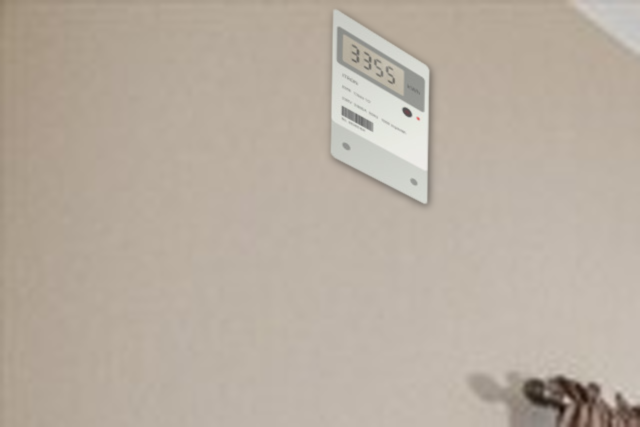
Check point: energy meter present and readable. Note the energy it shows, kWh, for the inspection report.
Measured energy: 3355 kWh
